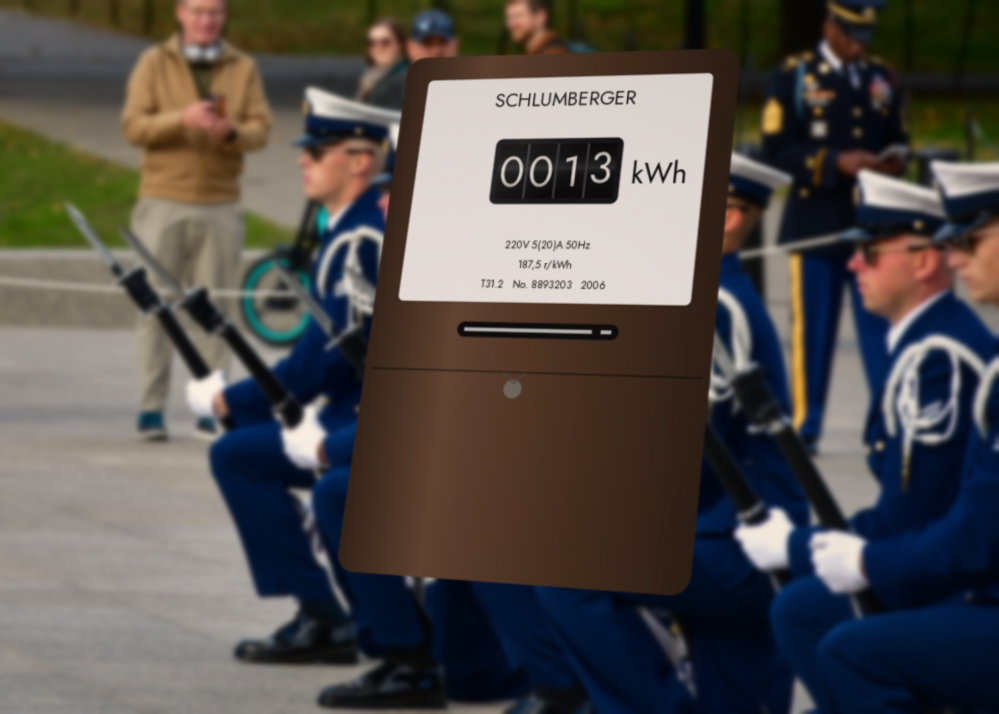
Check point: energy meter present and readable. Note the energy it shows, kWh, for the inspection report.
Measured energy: 13 kWh
